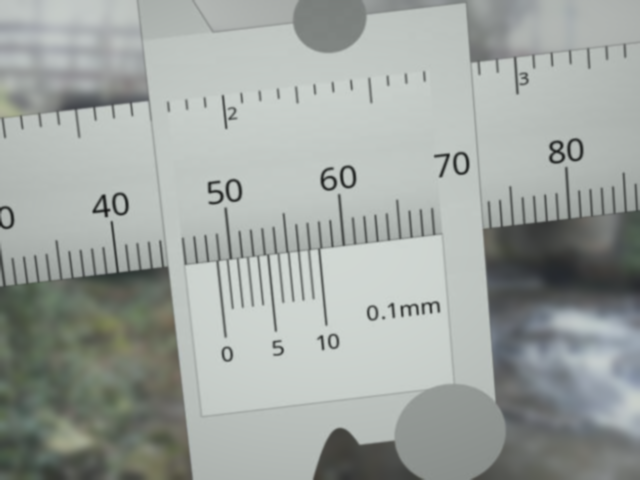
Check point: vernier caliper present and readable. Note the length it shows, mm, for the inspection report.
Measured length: 48.8 mm
